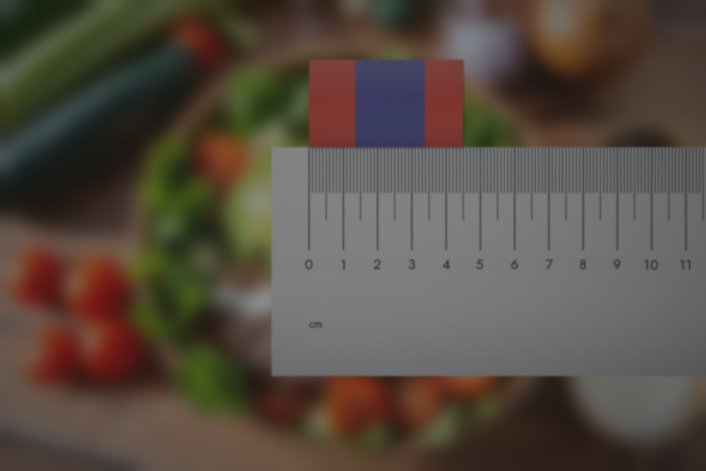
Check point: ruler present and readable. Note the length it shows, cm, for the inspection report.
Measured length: 4.5 cm
